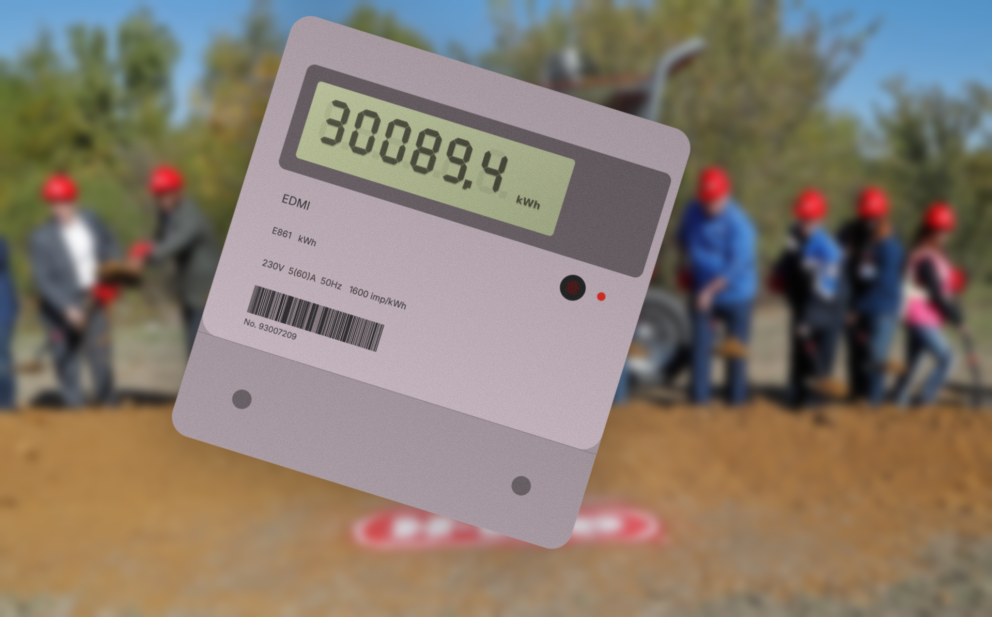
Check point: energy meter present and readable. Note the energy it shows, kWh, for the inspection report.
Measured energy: 30089.4 kWh
